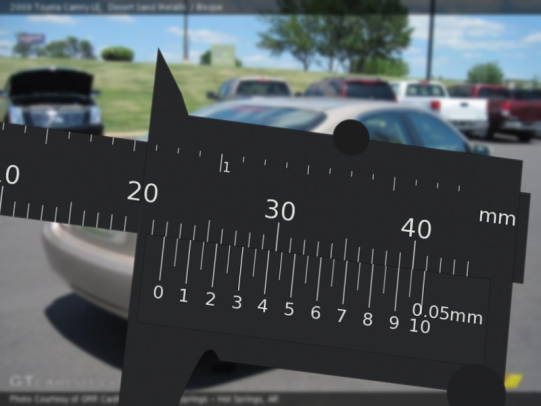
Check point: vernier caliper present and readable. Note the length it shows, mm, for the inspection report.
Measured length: 21.9 mm
